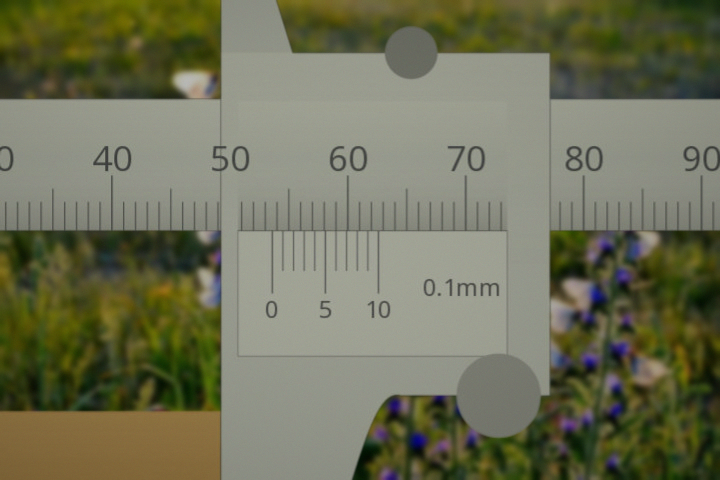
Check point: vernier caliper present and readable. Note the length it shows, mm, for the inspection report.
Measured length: 53.6 mm
